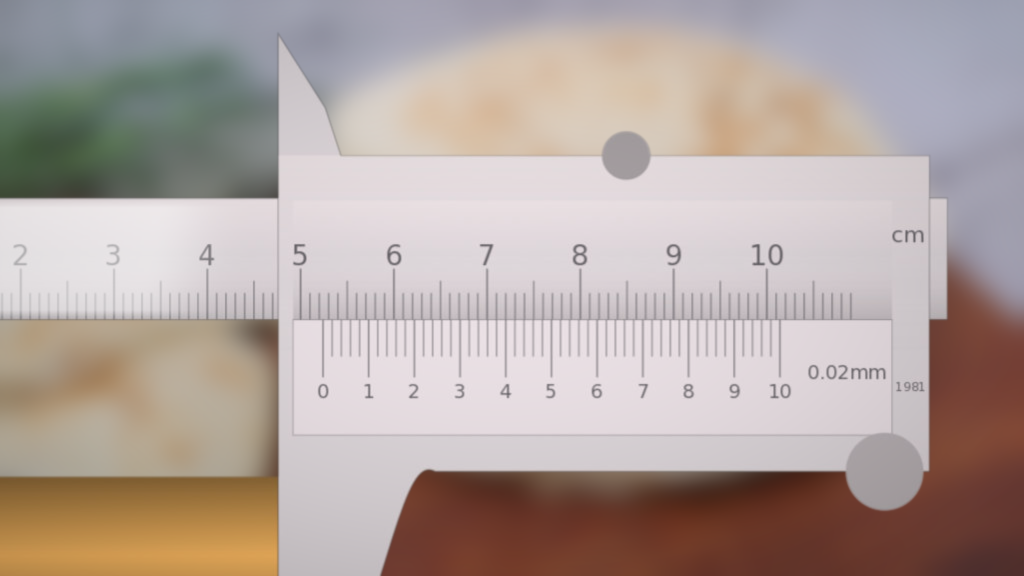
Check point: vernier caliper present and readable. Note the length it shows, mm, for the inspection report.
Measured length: 52.4 mm
